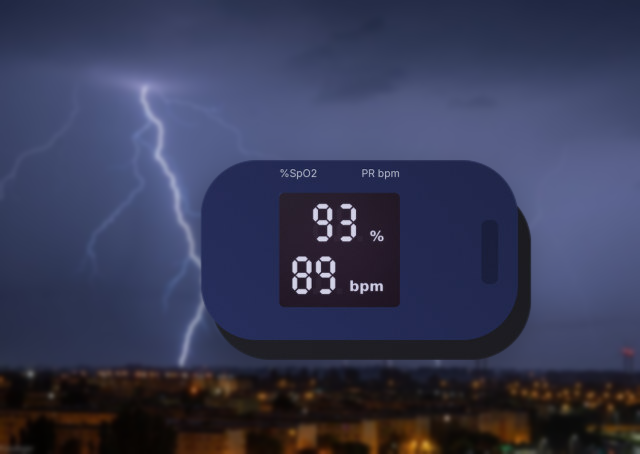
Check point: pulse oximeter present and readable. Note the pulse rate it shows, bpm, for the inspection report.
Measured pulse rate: 89 bpm
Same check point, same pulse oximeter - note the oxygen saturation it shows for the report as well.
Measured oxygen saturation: 93 %
